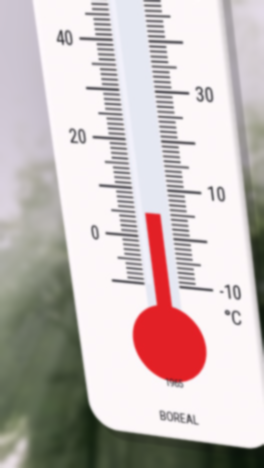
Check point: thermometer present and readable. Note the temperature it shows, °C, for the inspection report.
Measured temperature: 5 °C
